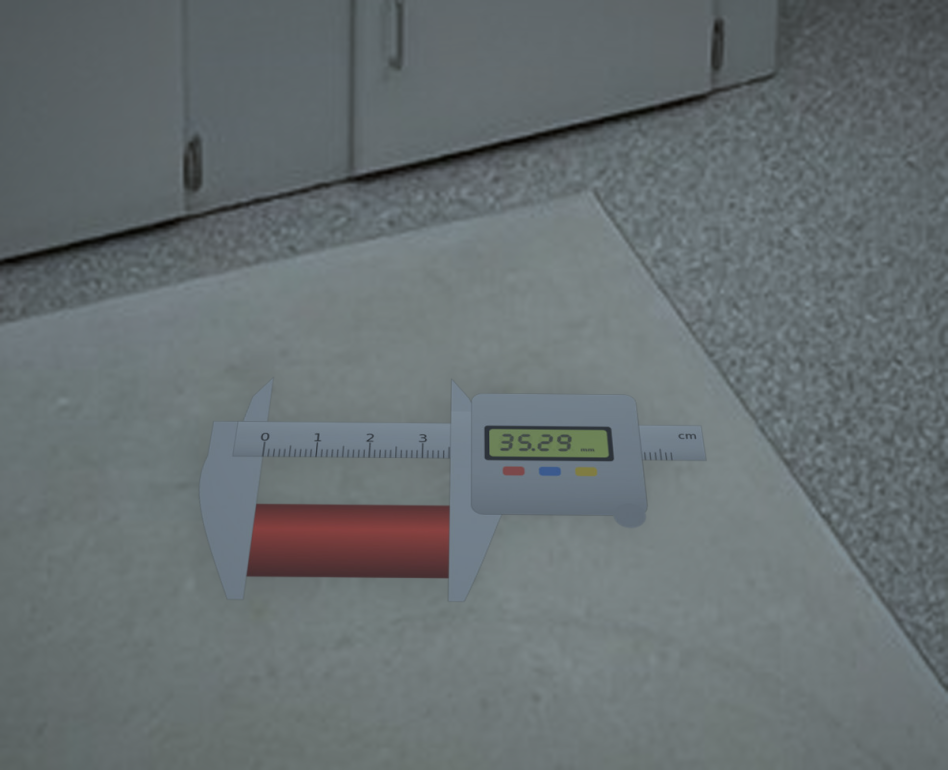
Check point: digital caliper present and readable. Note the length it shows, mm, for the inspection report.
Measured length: 35.29 mm
